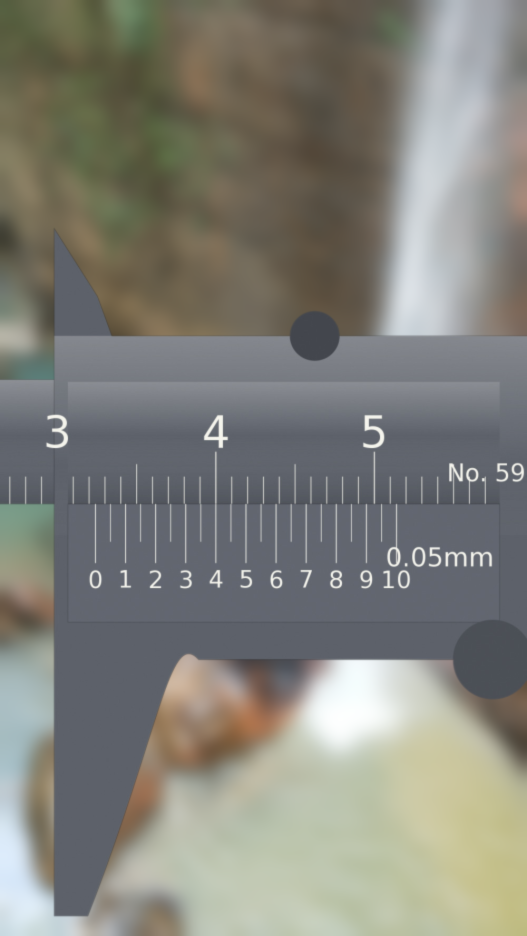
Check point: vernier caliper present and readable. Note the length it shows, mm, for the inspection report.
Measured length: 32.4 mm
